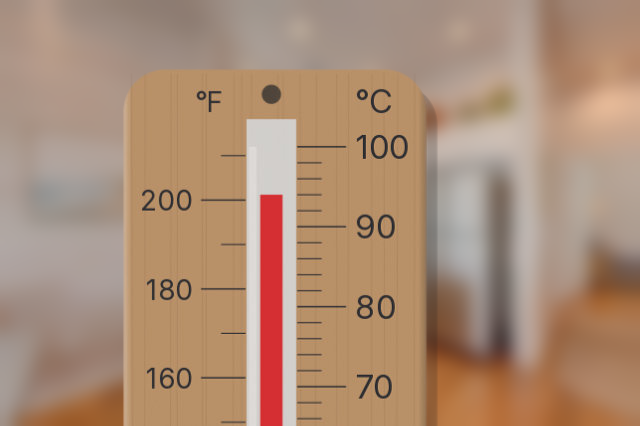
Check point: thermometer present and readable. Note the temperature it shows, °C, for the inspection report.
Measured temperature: 94 °C
